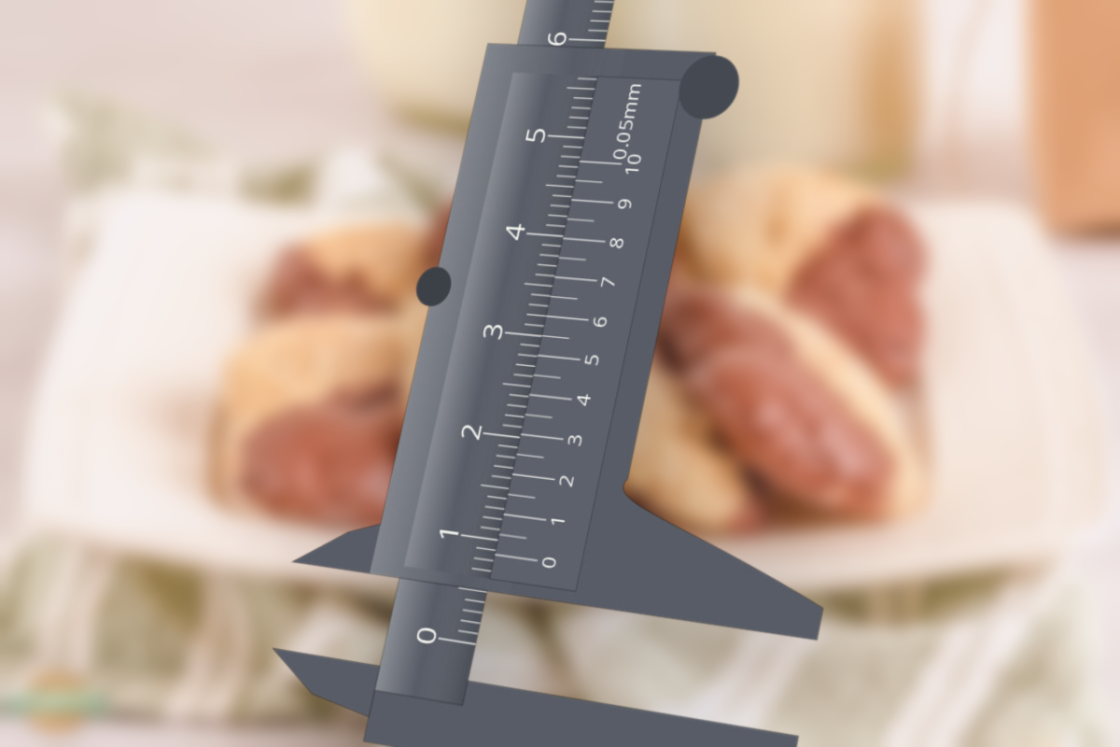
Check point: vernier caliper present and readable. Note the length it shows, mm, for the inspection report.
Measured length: 8.6 mm
